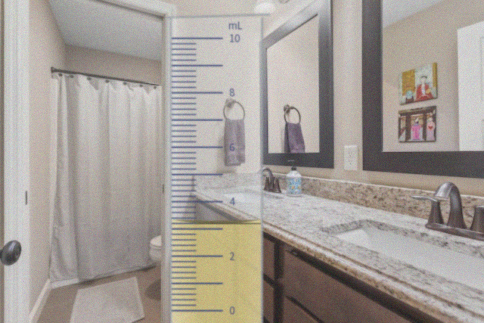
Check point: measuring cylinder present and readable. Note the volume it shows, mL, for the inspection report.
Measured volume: 3.2 mL
